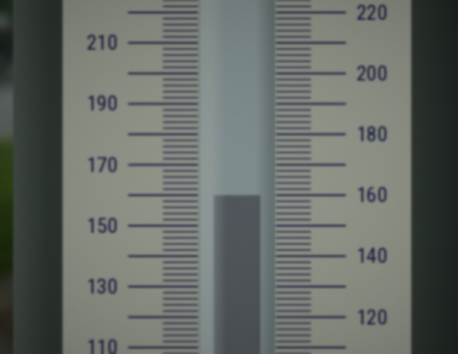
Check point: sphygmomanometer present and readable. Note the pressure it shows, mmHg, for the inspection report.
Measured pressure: 160 mmHg
